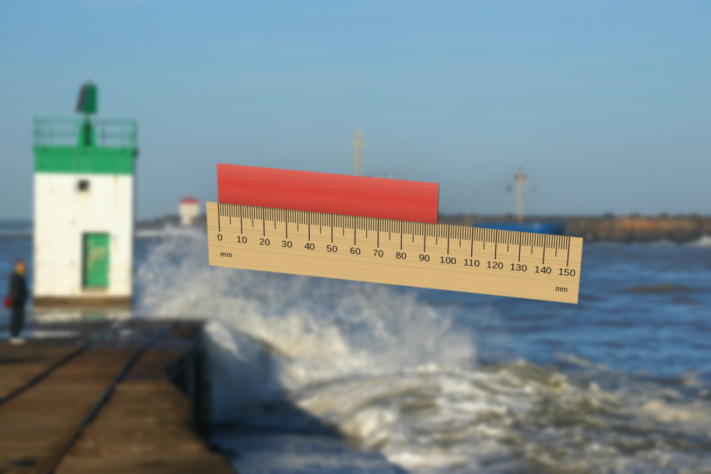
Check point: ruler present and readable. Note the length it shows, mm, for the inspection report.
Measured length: 95 mm
